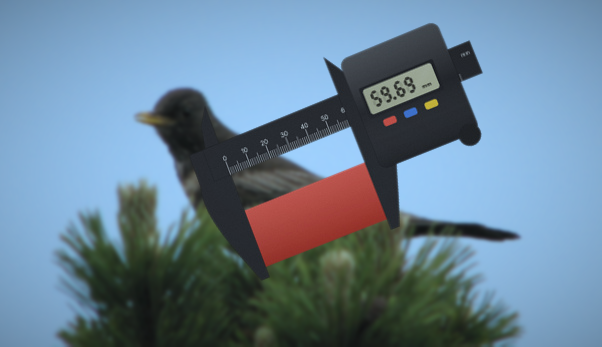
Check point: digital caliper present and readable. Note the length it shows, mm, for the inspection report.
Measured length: 59.69 mm
